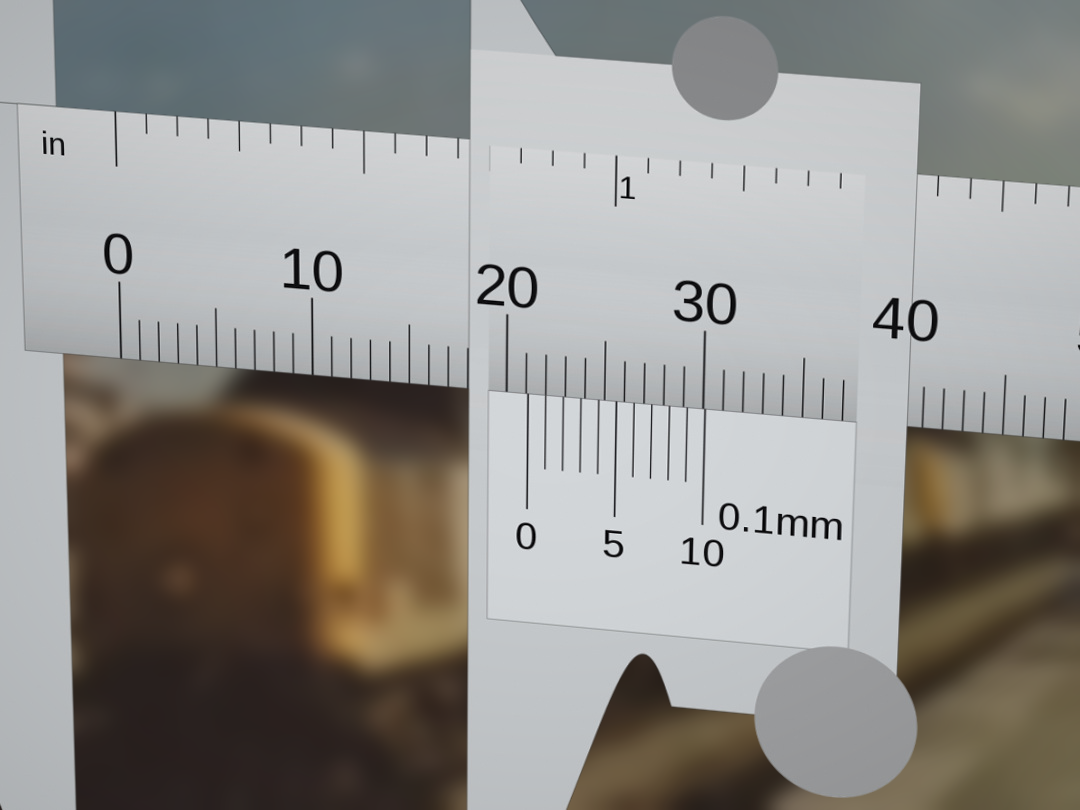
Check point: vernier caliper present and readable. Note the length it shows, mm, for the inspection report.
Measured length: 21.1 mm
